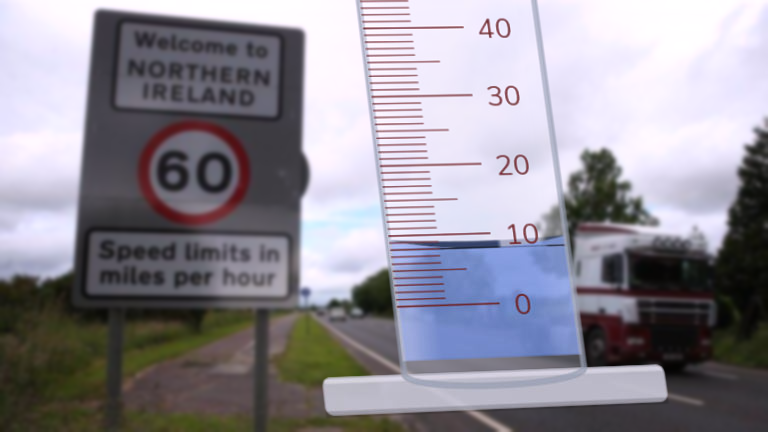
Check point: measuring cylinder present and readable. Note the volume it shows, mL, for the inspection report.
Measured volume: 8 mL
